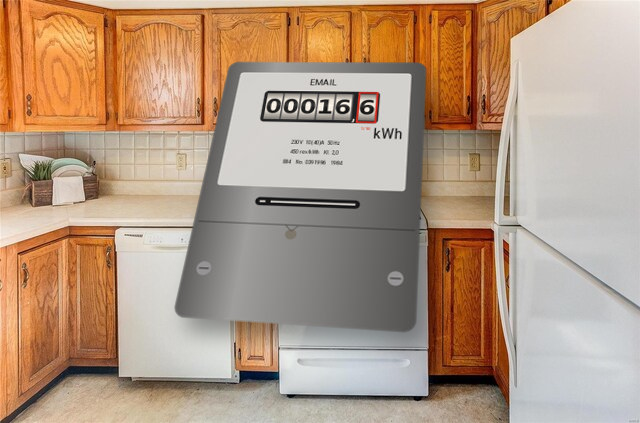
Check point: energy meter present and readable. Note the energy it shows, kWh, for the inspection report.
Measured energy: 16.6 kWh
